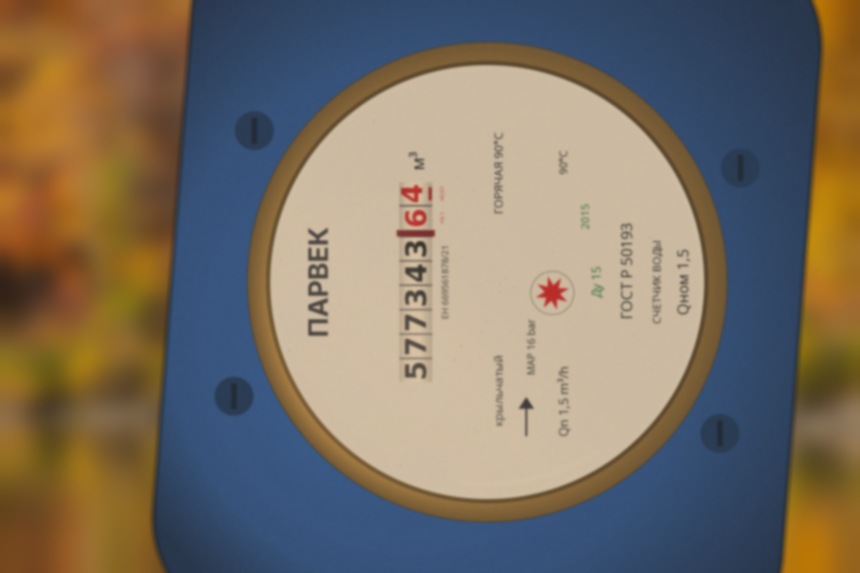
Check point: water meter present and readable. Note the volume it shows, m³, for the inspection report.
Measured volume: 577343.64 m³
